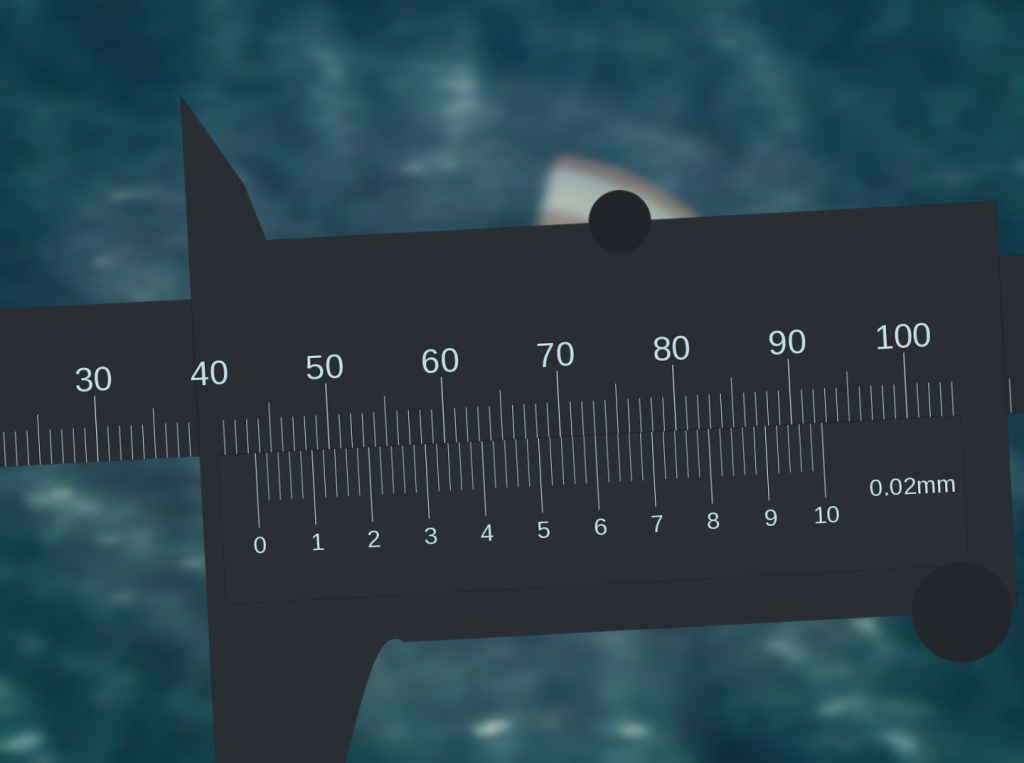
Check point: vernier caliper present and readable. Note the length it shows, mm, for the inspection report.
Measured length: 43.6 mm
